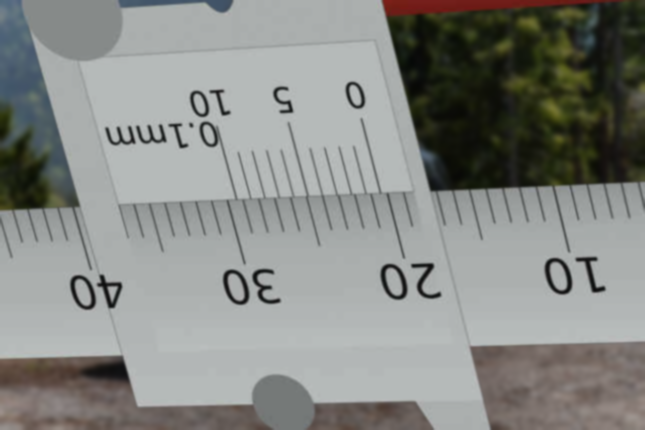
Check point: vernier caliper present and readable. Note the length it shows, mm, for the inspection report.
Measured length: 20.4 mm
